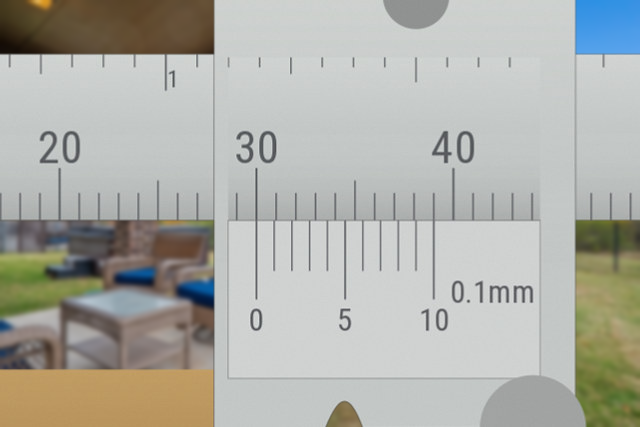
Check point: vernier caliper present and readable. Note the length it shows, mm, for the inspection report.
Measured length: 30.0 mm
